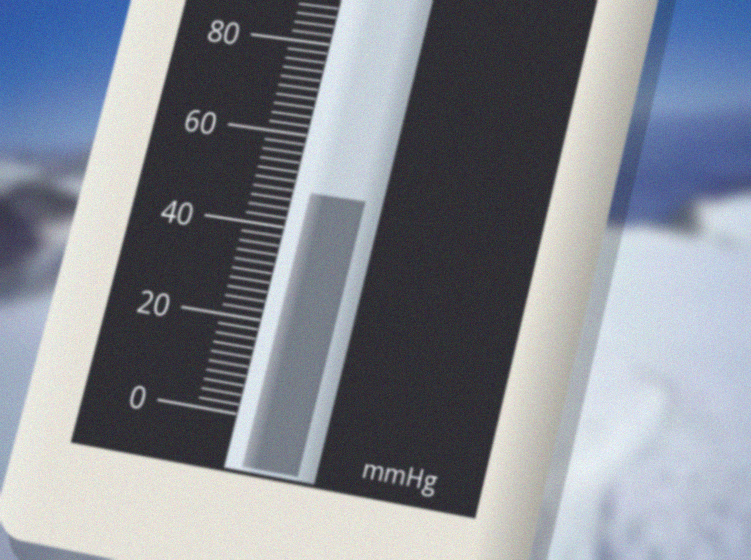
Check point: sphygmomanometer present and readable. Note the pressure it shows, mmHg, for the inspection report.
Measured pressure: 48 mmHg
